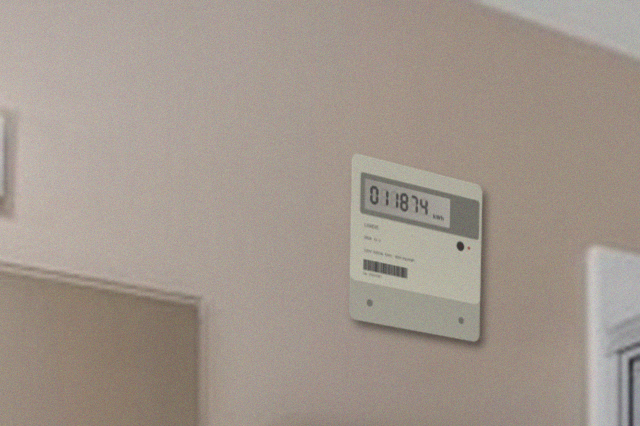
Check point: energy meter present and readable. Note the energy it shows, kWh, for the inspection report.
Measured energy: 11874 kWh
